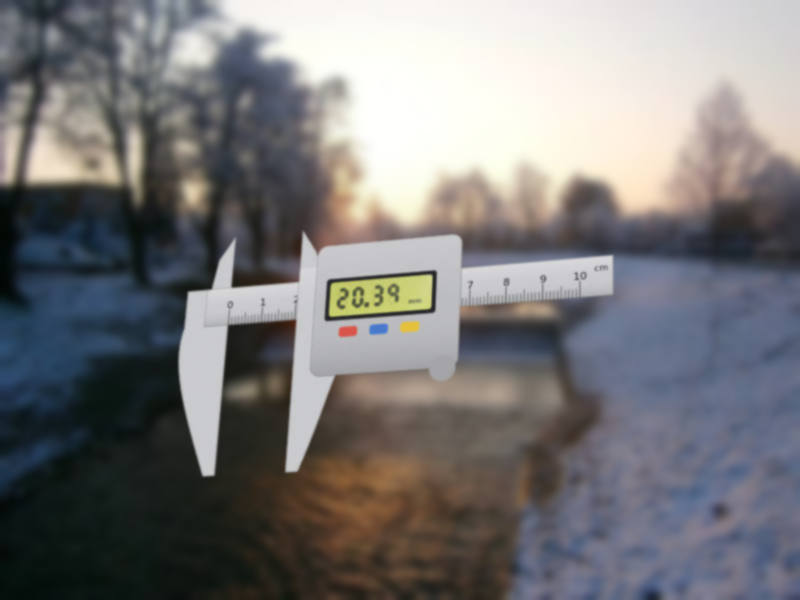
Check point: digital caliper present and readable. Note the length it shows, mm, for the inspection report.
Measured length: 20.39 mm
